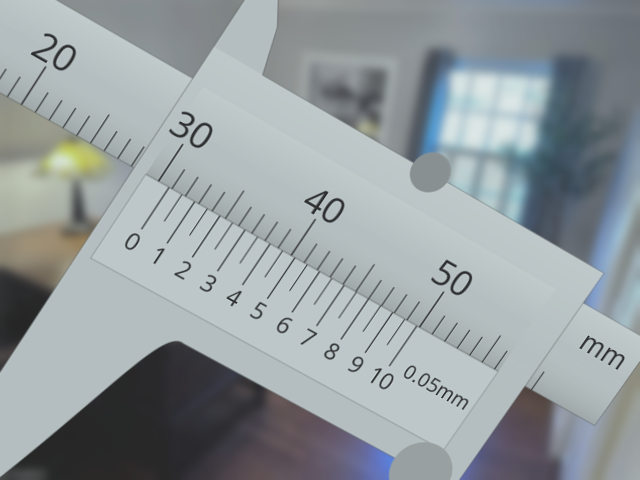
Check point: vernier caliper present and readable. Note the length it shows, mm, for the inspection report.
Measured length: 30.8 mm
